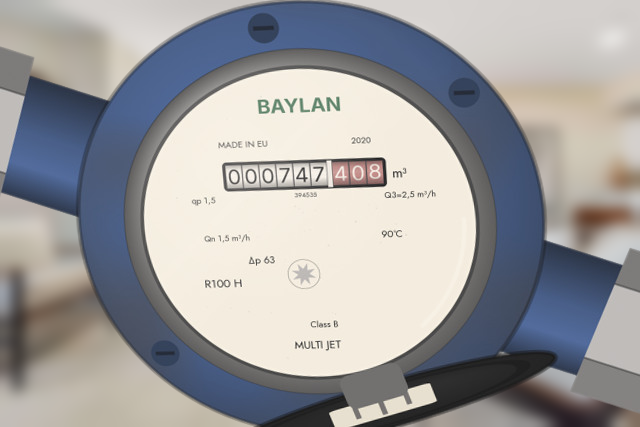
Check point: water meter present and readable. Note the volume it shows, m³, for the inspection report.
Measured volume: 747.408 m³
